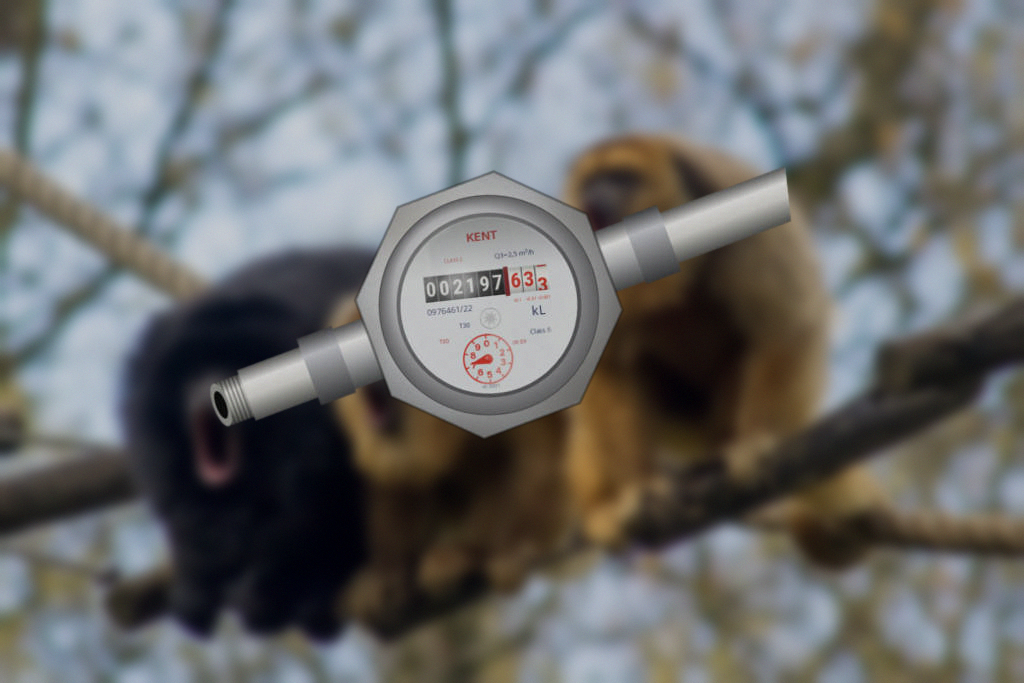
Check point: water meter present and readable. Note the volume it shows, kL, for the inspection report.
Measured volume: 2197.6327 kL
